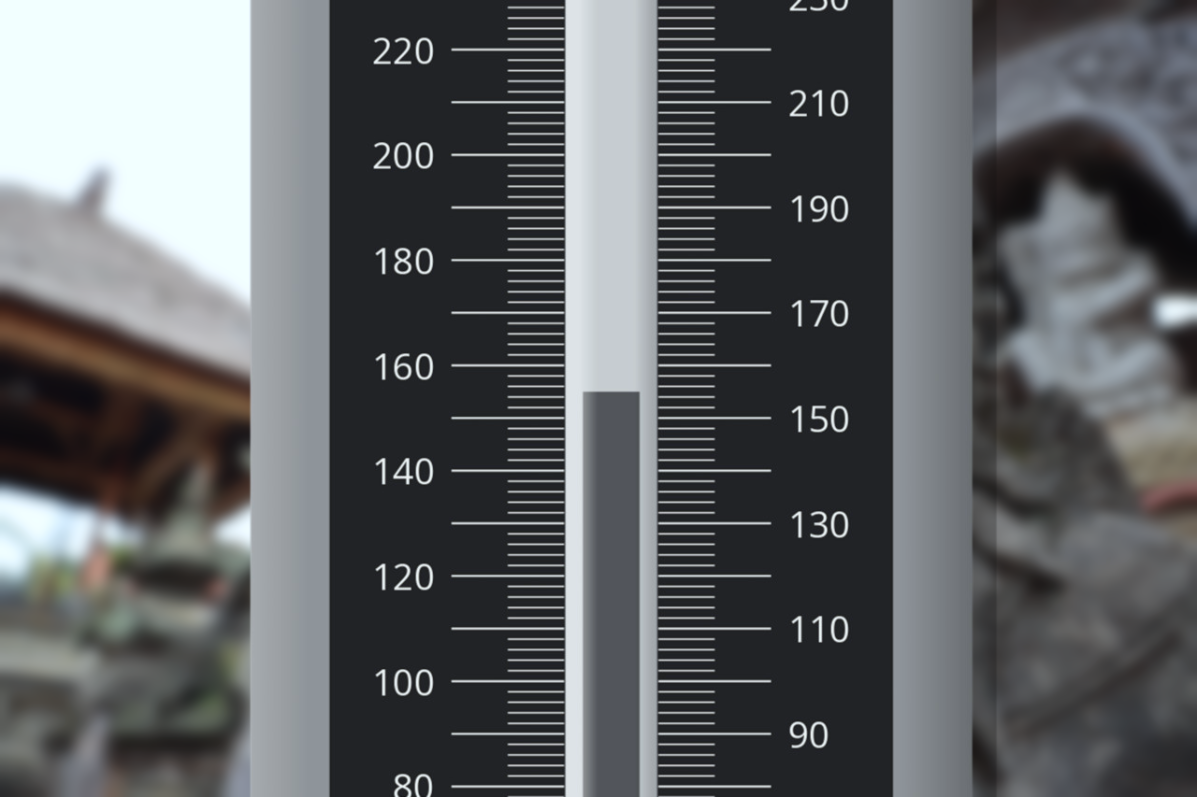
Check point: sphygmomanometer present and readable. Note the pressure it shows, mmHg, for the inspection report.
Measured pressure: 155 mmHg
